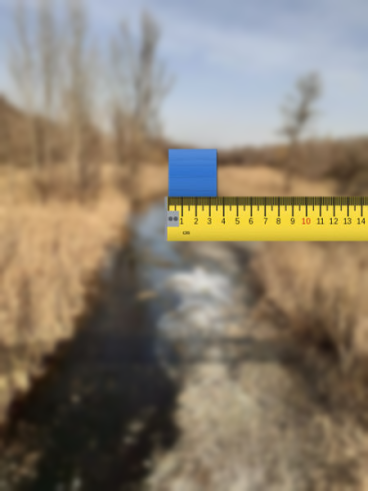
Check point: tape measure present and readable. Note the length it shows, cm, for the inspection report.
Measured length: 3.5 cm
